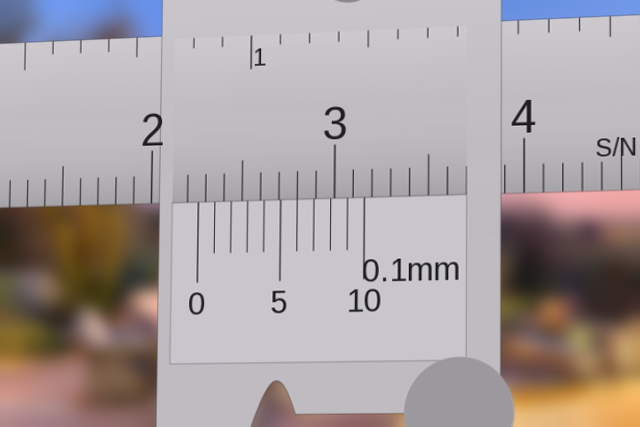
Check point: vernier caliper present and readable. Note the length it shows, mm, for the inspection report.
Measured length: 22.6 mm
